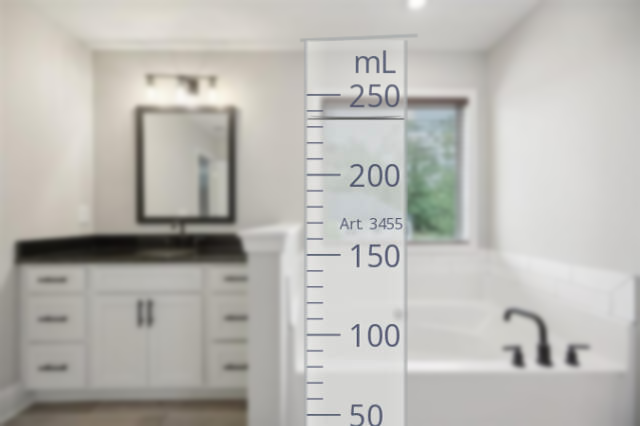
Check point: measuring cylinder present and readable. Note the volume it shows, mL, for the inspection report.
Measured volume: 235 mL
